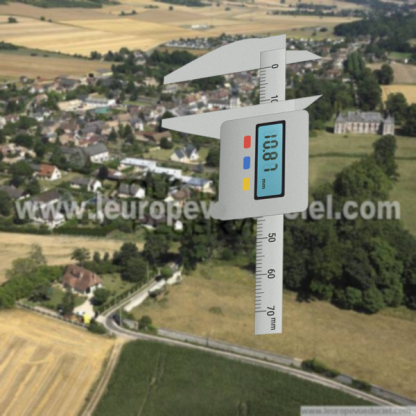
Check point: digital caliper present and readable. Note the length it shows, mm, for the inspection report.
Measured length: 10.87 mm
